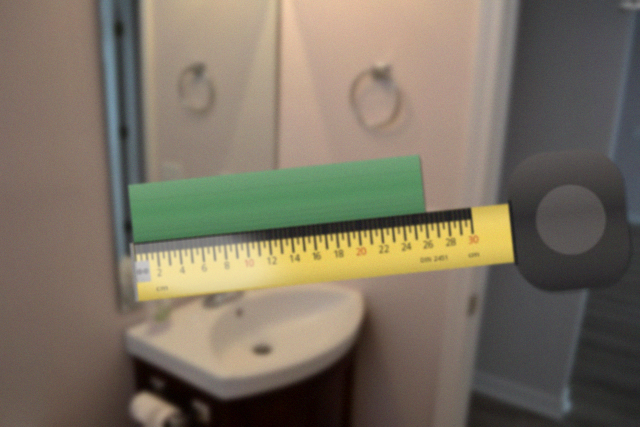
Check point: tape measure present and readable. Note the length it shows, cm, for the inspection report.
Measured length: 26 cm
